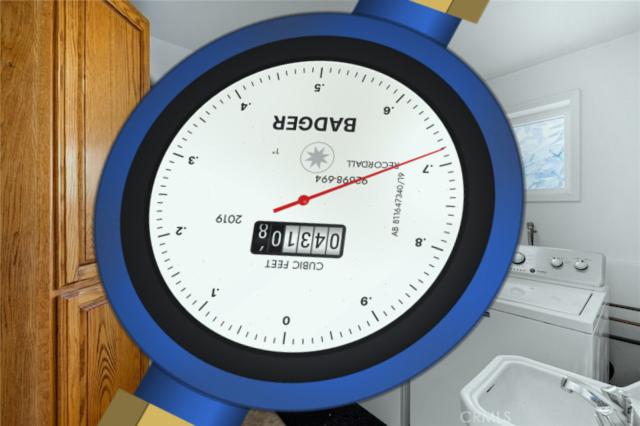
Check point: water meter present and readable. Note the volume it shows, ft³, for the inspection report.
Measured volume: 43107.68 ft³
